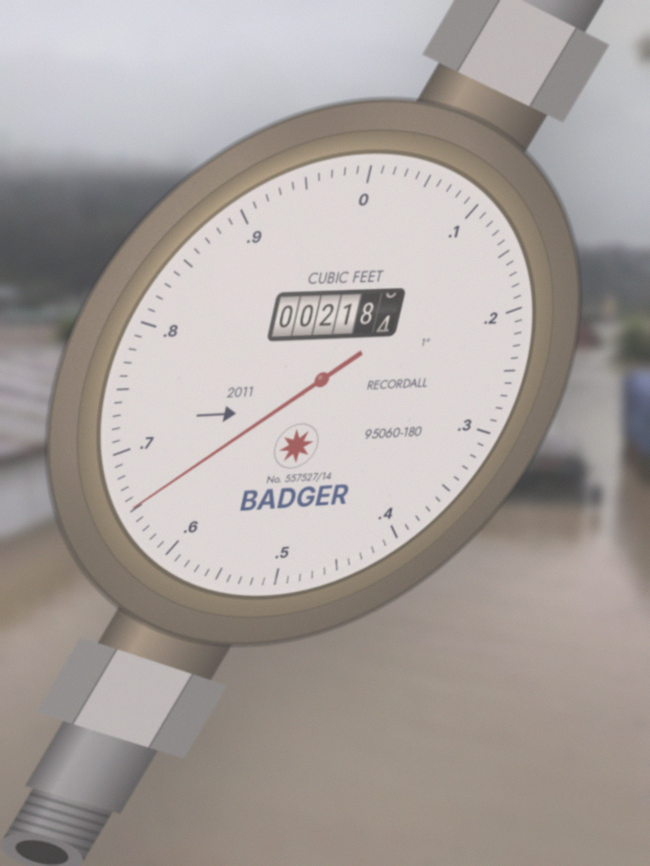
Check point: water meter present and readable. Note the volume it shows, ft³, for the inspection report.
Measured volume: 2183.65 ft³
